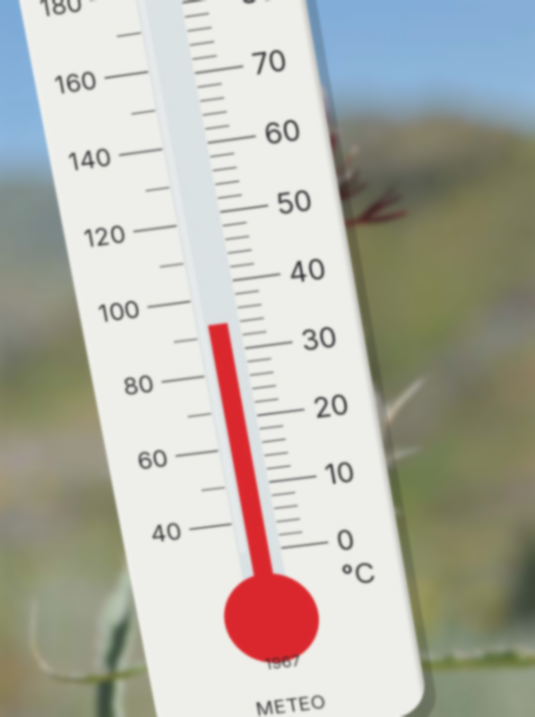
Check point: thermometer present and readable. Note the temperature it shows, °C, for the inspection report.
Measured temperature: 34 °C
